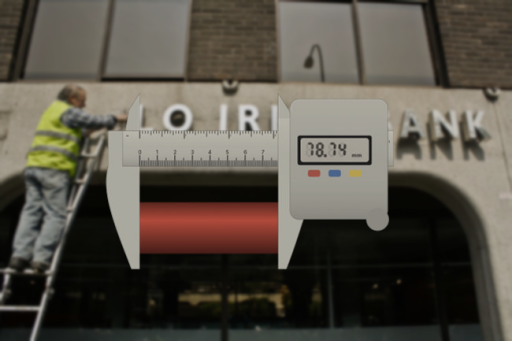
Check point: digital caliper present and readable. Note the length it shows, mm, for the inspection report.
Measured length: 78.74 mm
